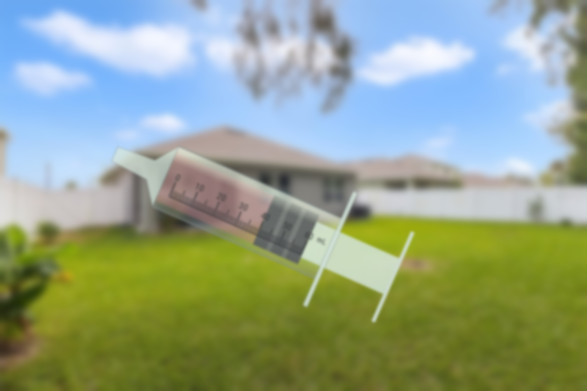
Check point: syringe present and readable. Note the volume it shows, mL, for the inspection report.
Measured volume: 40 mL
